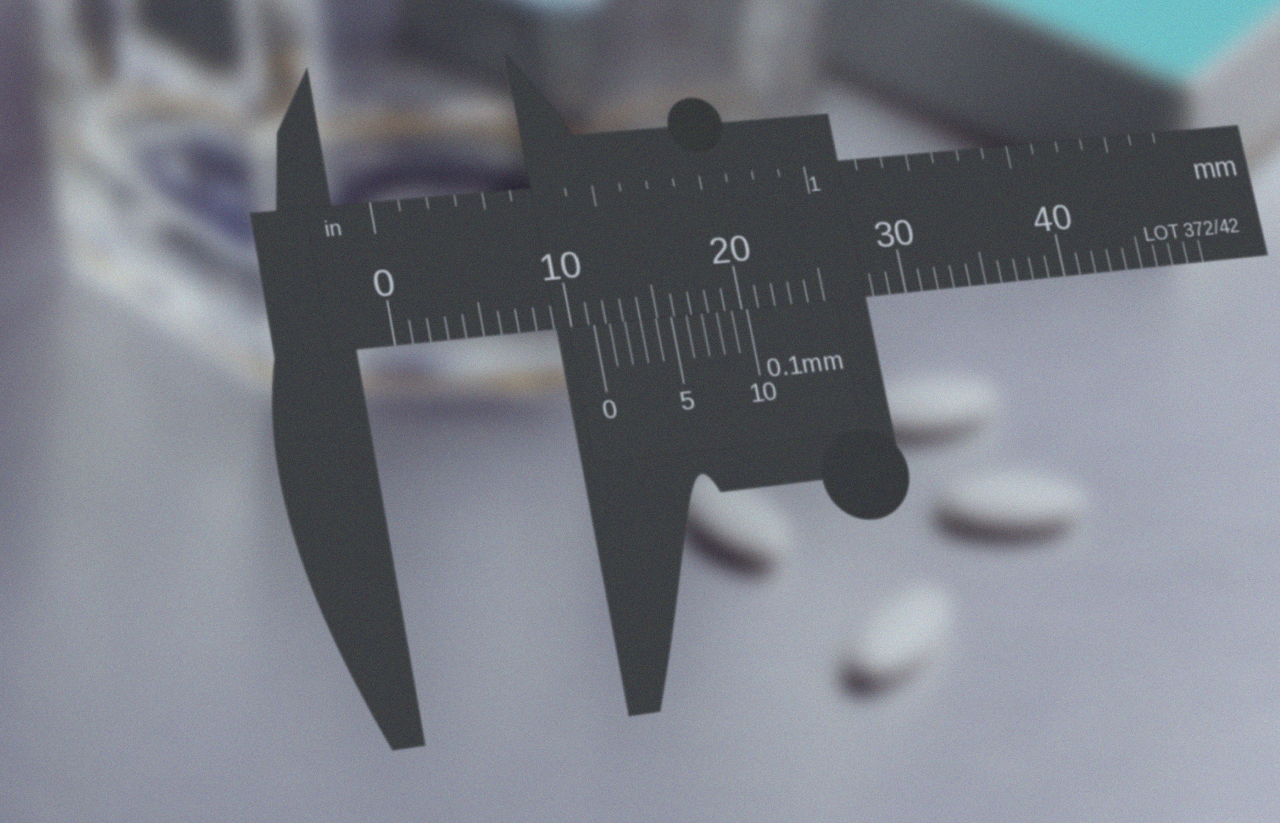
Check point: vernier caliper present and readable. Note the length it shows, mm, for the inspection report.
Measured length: 11.3 mm
